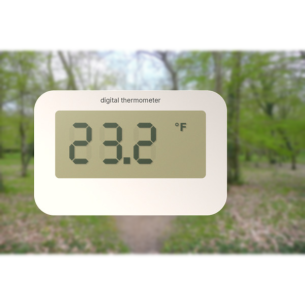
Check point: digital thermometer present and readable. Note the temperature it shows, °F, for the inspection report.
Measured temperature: 23.2 °F
